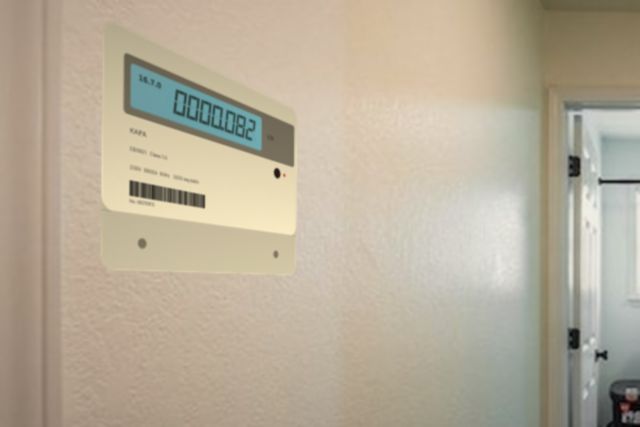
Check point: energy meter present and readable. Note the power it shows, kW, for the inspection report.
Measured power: 0.082 kW
